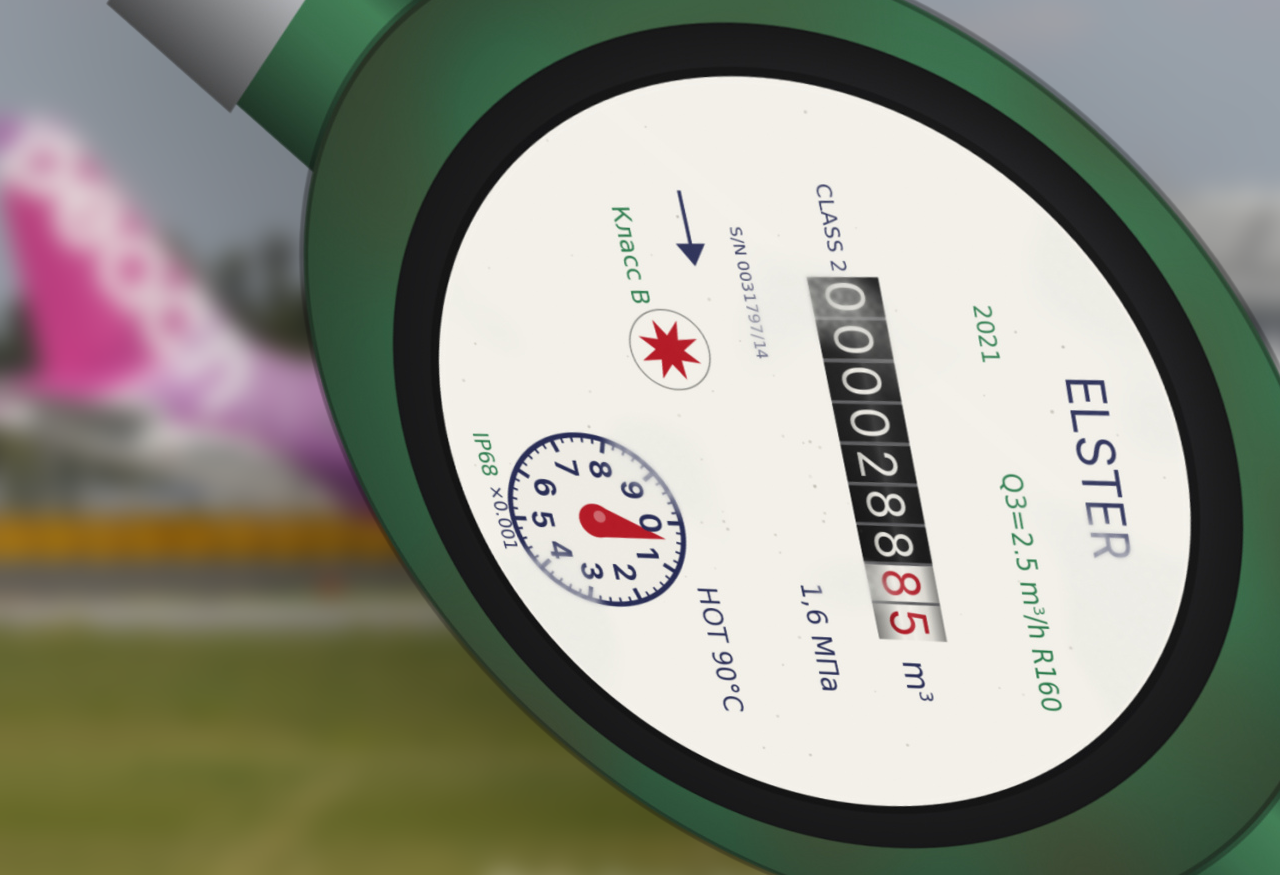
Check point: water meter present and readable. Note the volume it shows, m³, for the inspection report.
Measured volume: 288.850 m³
